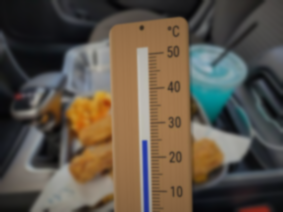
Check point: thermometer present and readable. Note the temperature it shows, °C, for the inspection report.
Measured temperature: 25 °C
